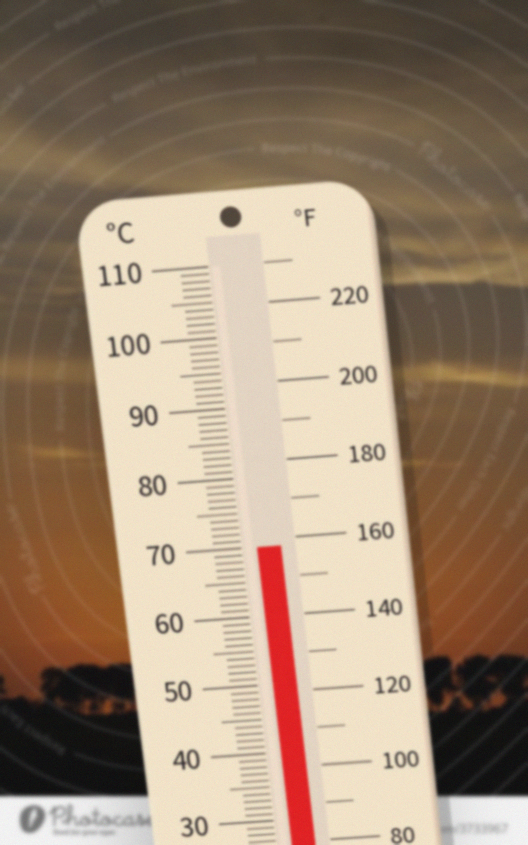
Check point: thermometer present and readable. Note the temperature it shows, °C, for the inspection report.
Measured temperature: 70 °C
